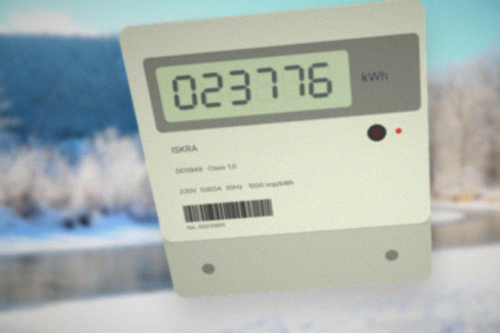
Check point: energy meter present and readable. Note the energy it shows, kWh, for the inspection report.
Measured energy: 23776 kWh
